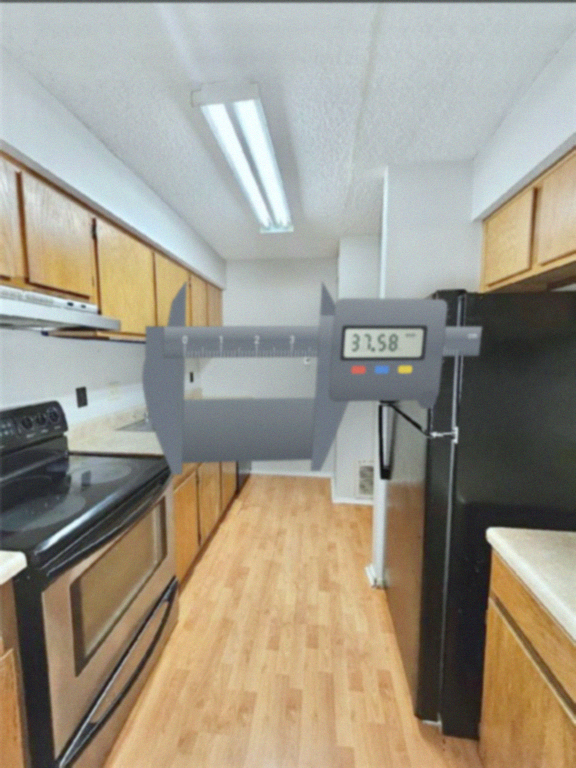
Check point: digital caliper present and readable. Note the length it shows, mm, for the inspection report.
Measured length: 37.58 mm
